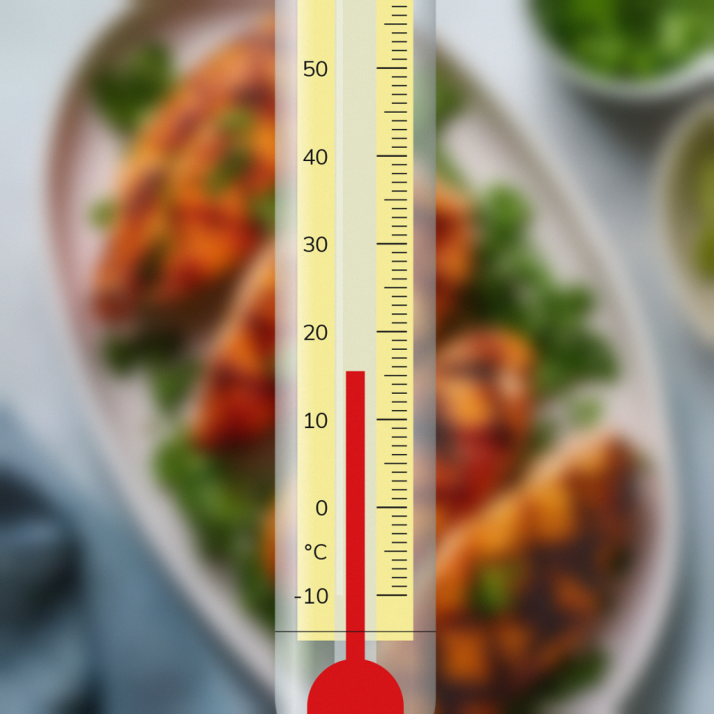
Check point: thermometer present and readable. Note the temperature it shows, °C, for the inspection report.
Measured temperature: 15.5 °C
